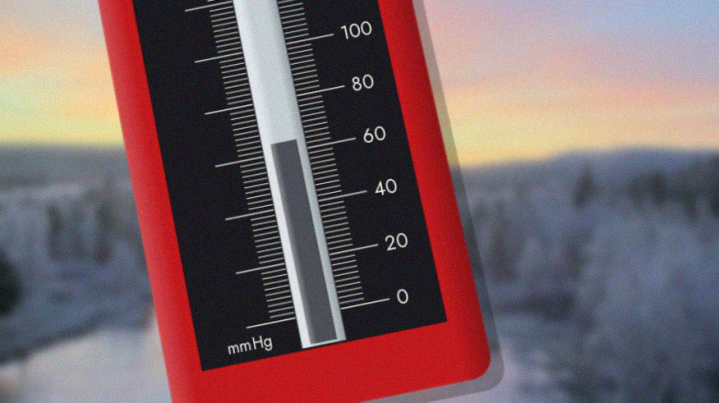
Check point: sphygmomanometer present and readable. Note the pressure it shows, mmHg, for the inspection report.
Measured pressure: 64 mmHg
